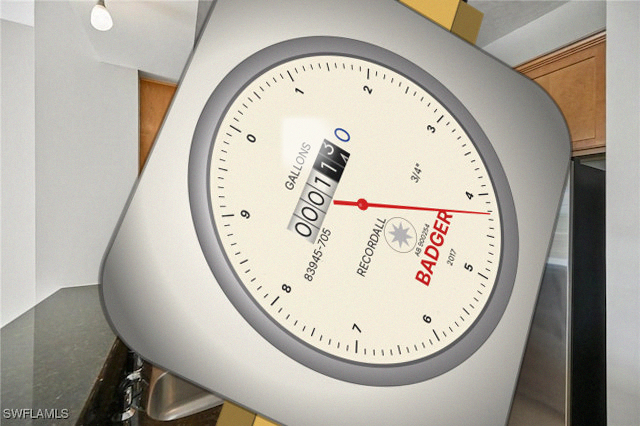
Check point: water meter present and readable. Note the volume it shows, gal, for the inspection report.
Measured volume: 1134.2 gal
